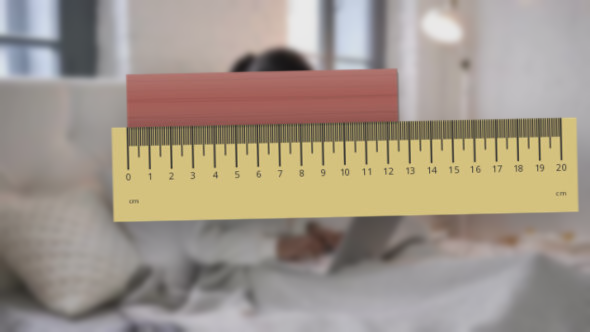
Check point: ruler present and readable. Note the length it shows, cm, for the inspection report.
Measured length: 12.5 cm
